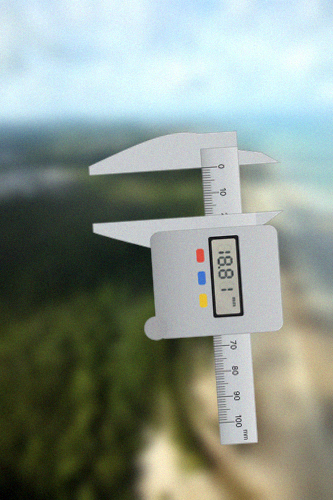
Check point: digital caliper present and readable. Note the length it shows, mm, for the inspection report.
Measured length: 18.81 mm
